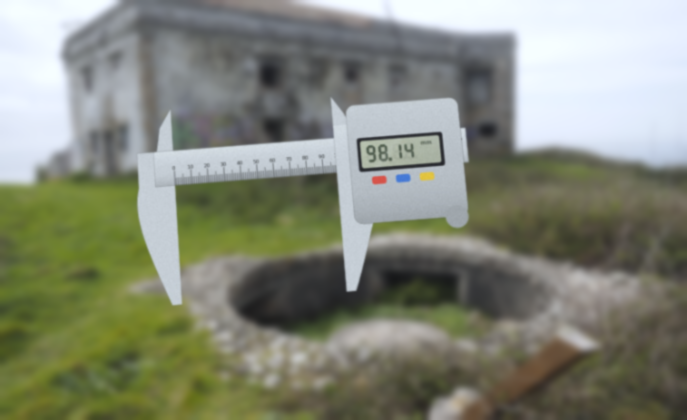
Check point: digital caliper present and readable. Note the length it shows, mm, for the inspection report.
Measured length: 98.14 mm
